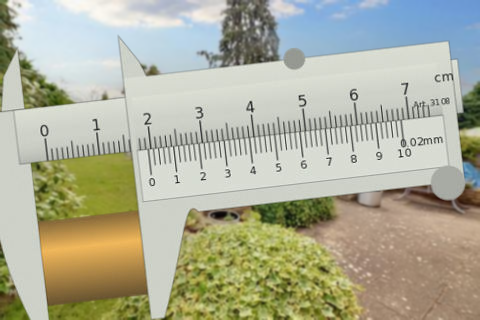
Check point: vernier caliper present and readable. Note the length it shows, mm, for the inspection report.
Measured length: 19.5 mm
